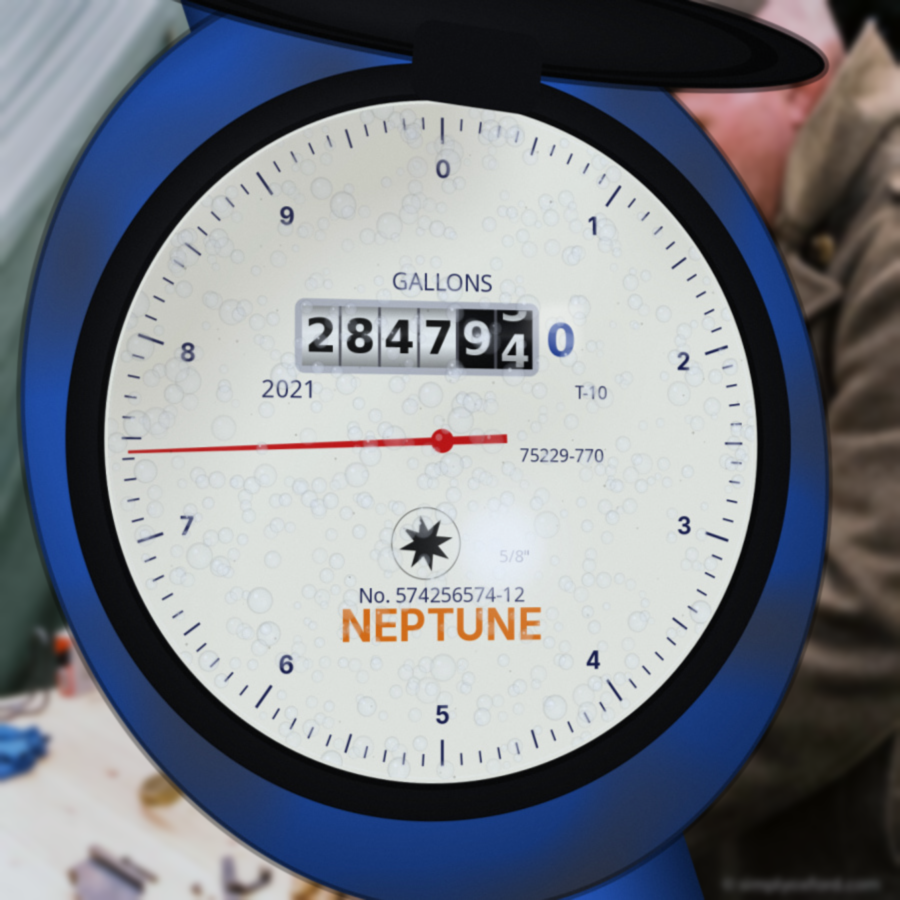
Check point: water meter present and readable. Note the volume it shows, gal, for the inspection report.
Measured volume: 2847937.4 gal
